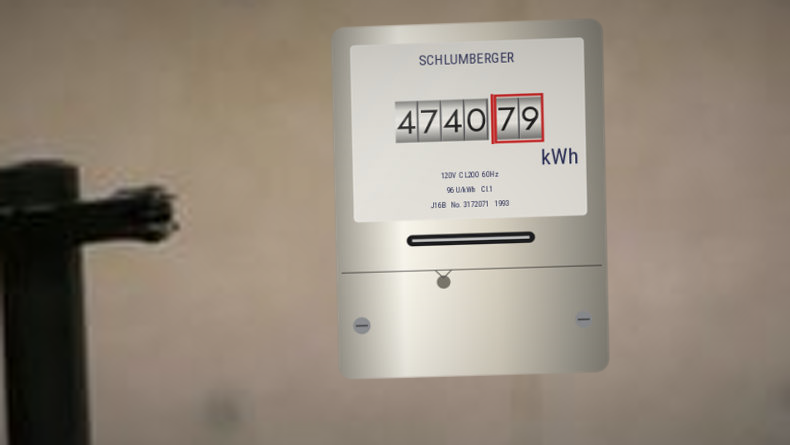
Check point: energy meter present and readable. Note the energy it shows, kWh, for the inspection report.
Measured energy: 4740.79 kWh
